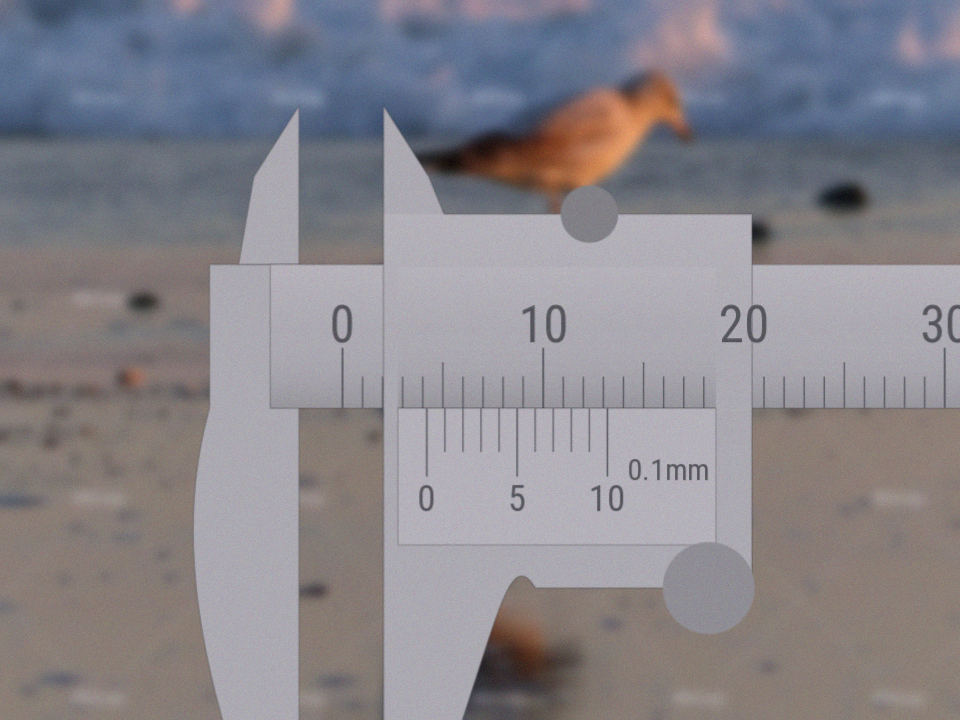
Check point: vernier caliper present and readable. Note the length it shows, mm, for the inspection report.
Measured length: 4.2 mm
